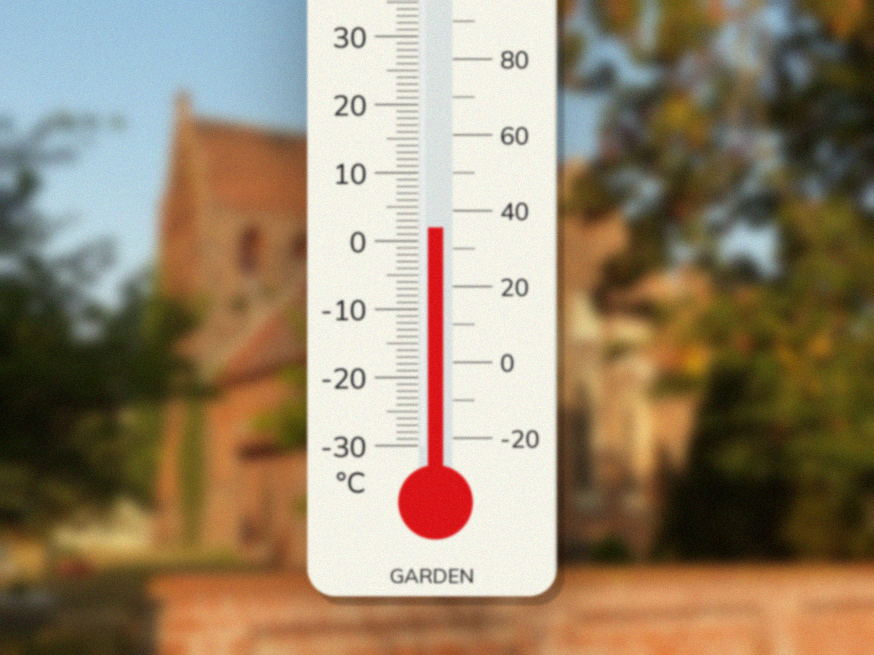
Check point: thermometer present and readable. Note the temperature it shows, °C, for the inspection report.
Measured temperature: 2 °C
